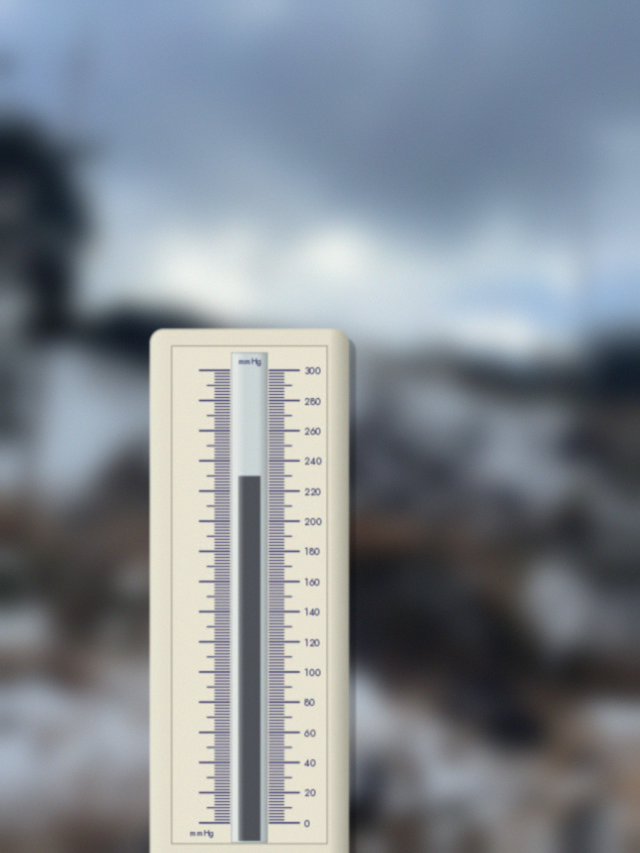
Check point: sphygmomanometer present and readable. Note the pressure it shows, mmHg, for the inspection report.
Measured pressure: 230 mmHg
